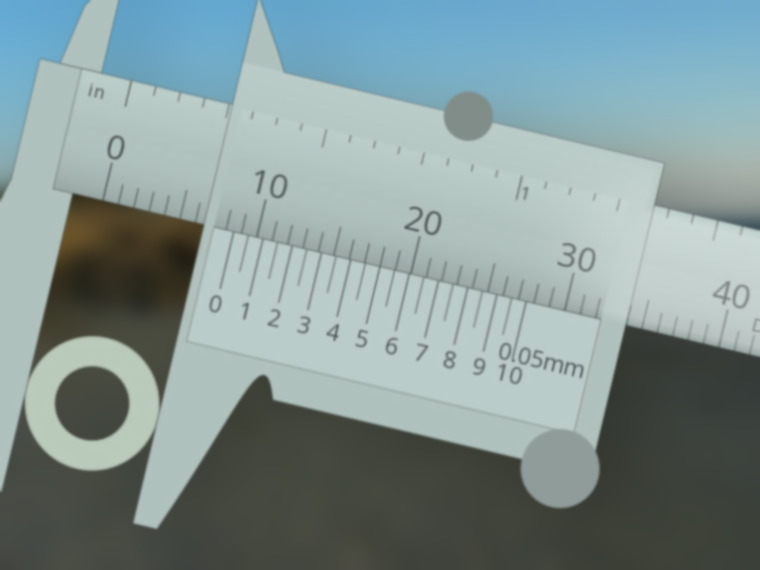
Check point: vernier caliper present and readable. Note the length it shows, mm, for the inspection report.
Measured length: 8.5 mm
